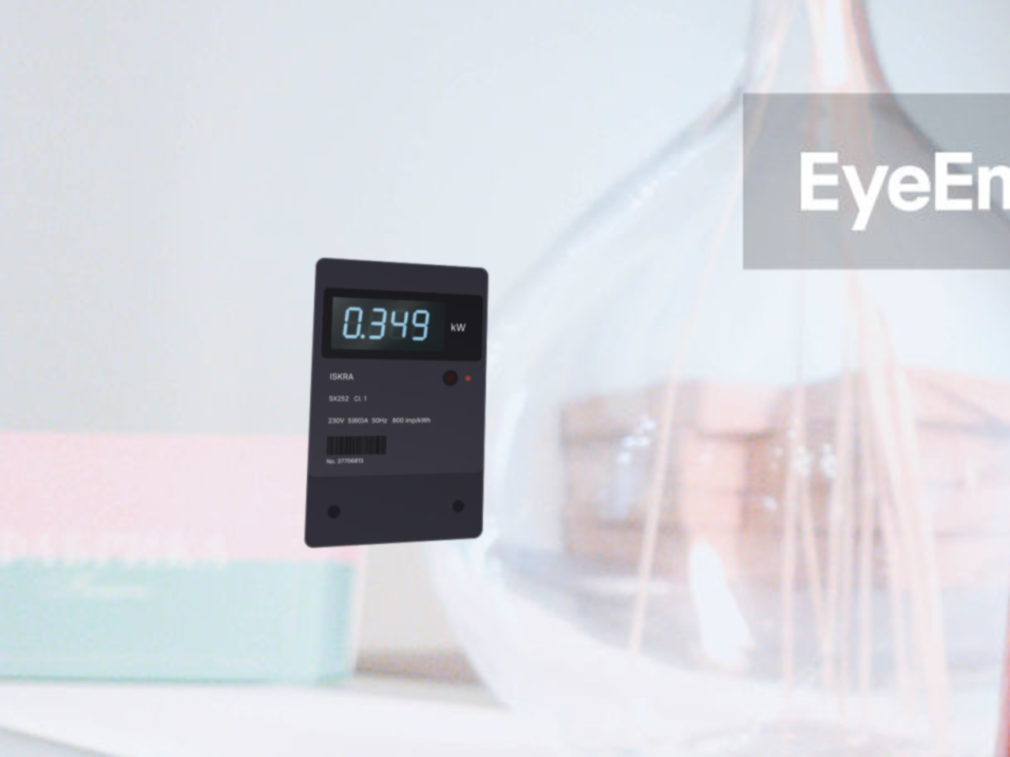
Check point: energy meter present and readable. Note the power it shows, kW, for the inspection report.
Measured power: 0.349 kW
